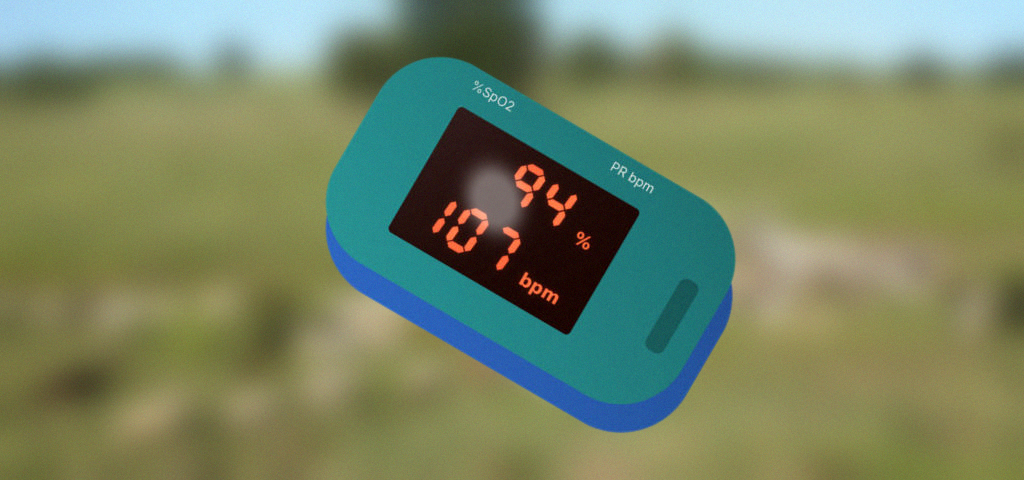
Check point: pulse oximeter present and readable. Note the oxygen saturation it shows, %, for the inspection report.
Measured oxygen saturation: 94 %
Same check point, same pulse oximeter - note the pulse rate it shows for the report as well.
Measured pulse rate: 107 bpm
